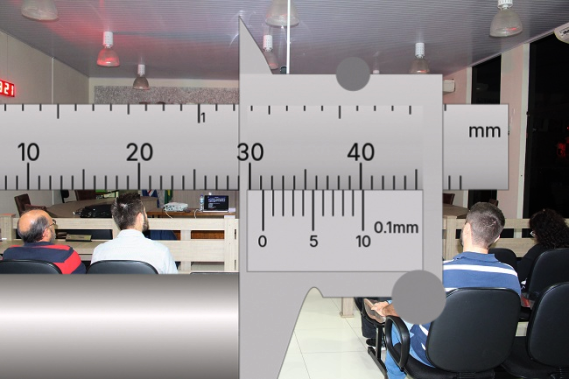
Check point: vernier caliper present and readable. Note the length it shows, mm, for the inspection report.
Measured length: 31.2 mm
